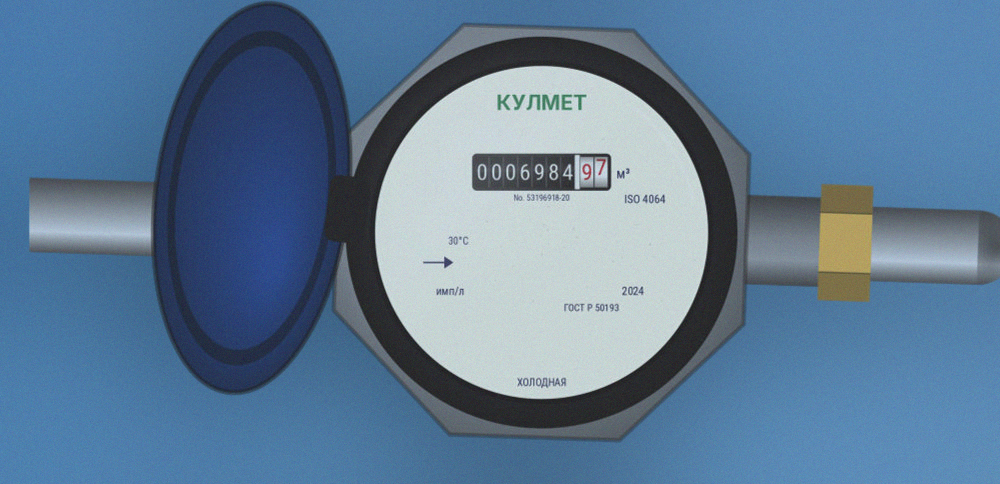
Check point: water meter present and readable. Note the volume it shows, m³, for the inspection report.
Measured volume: 6984.97 m³
